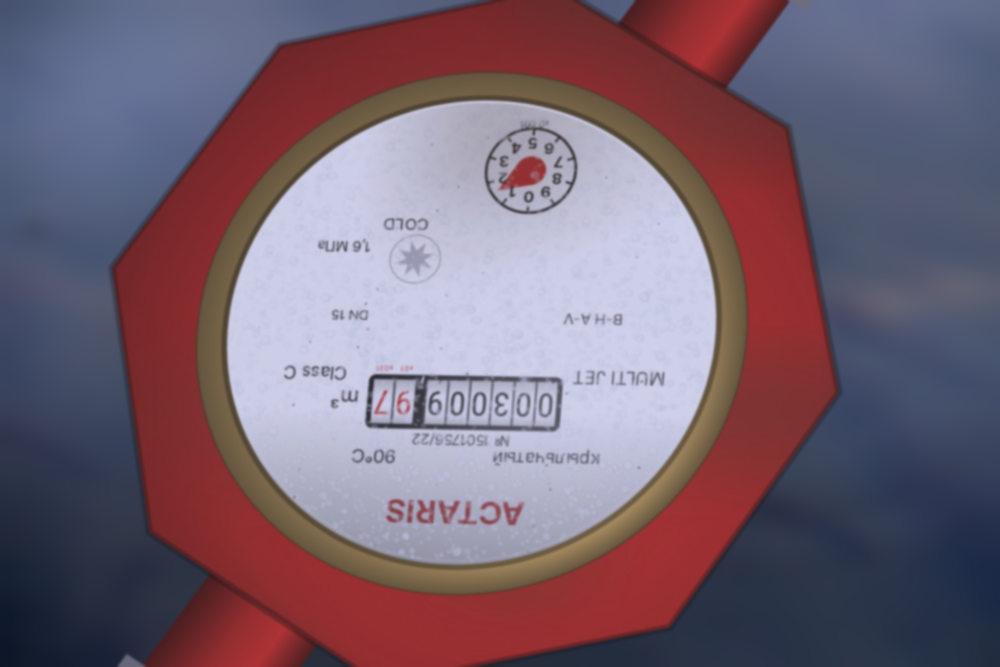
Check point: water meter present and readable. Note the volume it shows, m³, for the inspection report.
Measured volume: 3009.971 m³
